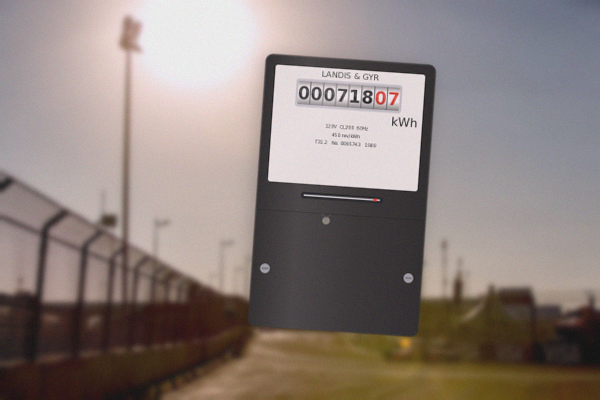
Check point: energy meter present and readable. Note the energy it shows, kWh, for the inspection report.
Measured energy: 718.07 kWh
